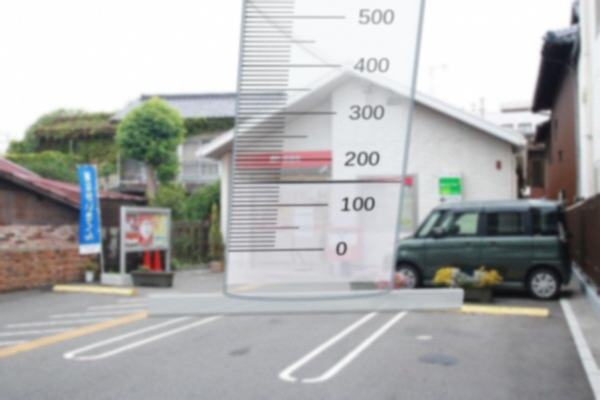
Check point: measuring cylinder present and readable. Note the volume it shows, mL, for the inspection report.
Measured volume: 150 mL
